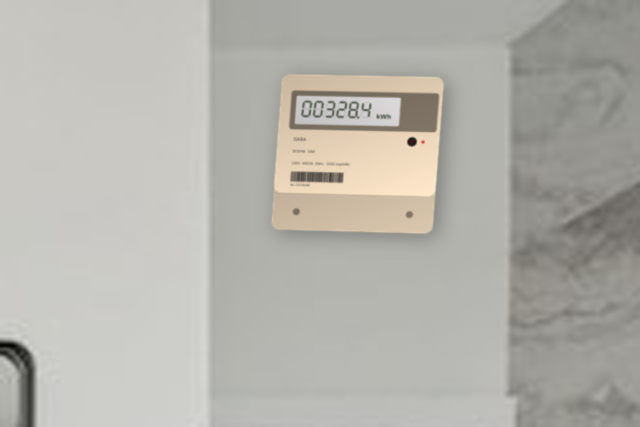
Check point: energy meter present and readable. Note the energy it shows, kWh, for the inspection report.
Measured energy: 328.4 kWh
